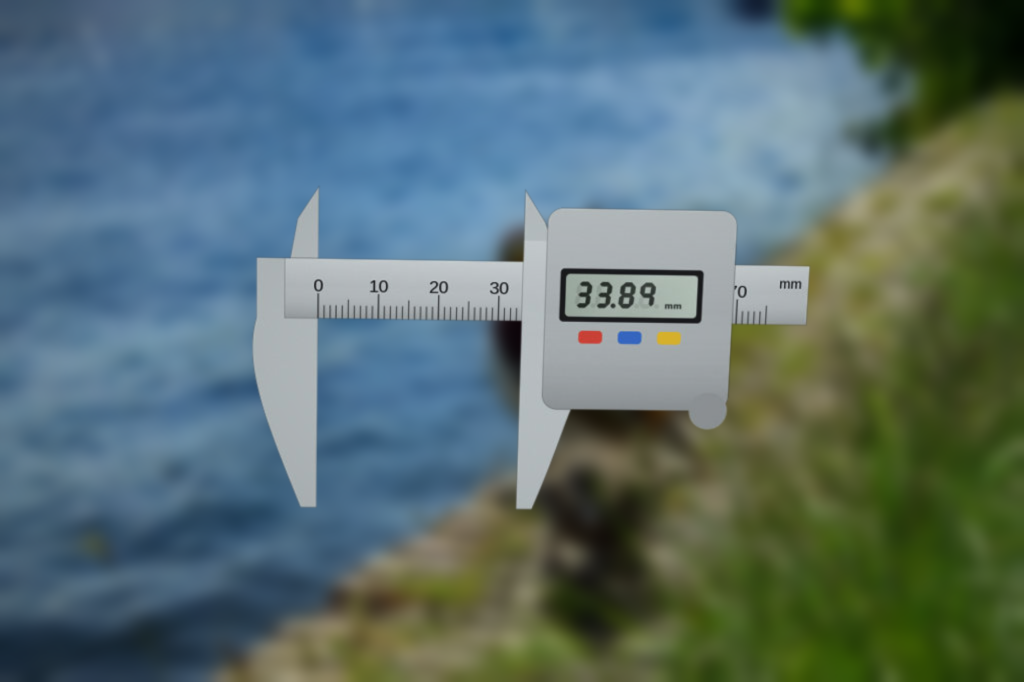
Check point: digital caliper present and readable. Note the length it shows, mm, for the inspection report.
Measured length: 33.89 mm
